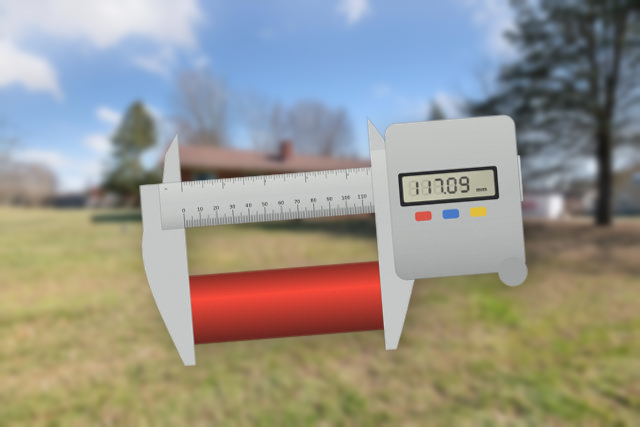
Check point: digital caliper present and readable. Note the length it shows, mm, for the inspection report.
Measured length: 117.09 mm
